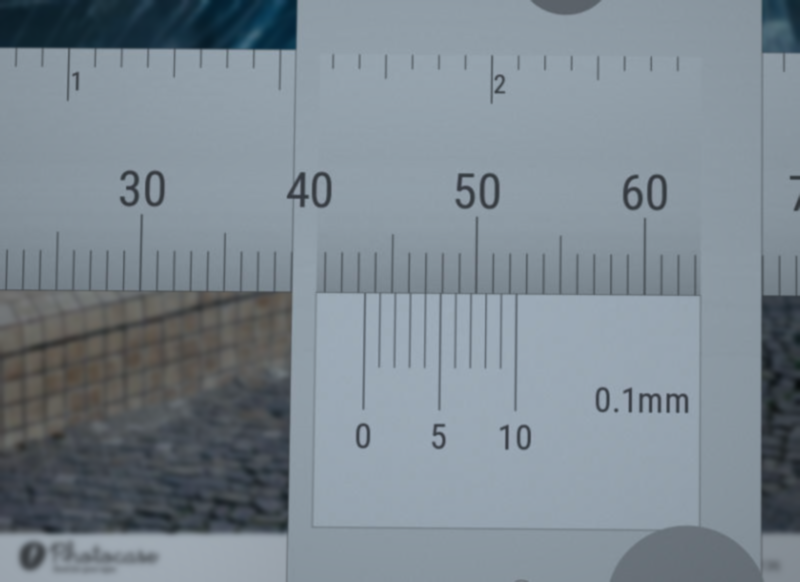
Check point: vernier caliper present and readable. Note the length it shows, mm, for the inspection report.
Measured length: 43.4 mm
